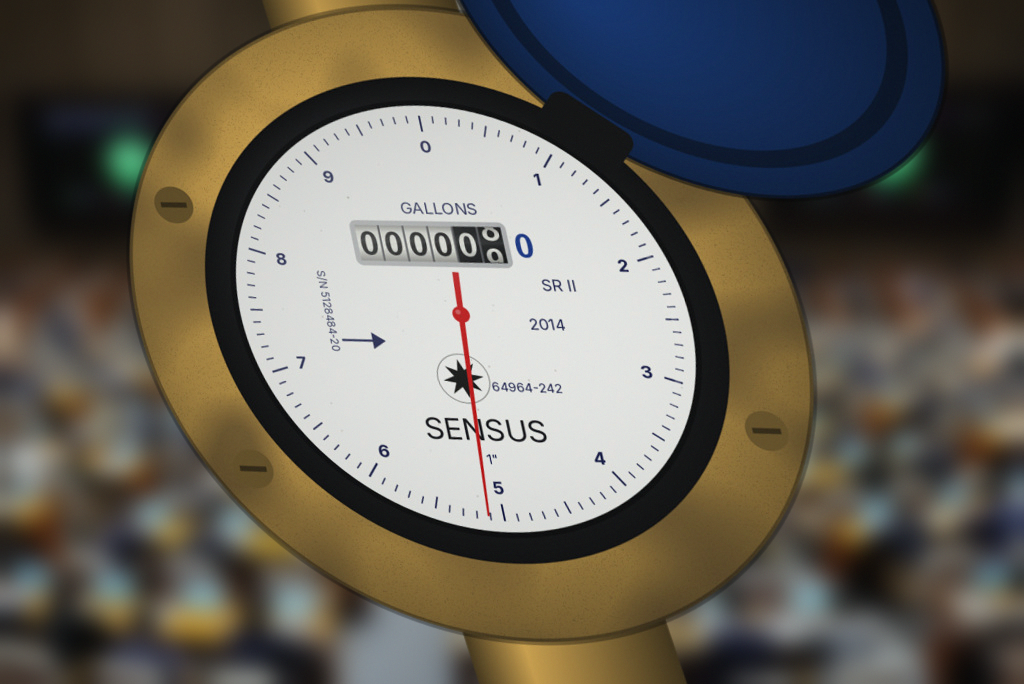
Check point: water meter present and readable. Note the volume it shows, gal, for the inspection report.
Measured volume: 85.1 gal
